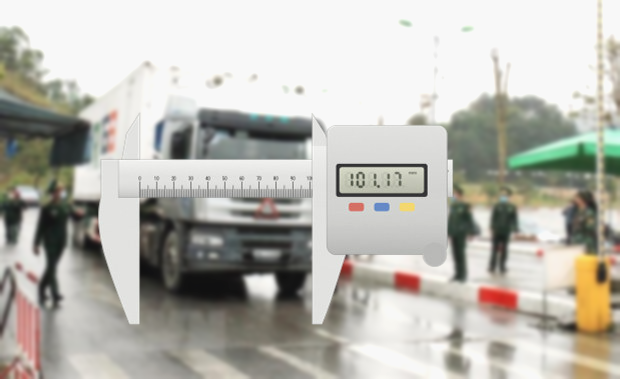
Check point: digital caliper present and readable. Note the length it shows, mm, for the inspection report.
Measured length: 101.17 mm
